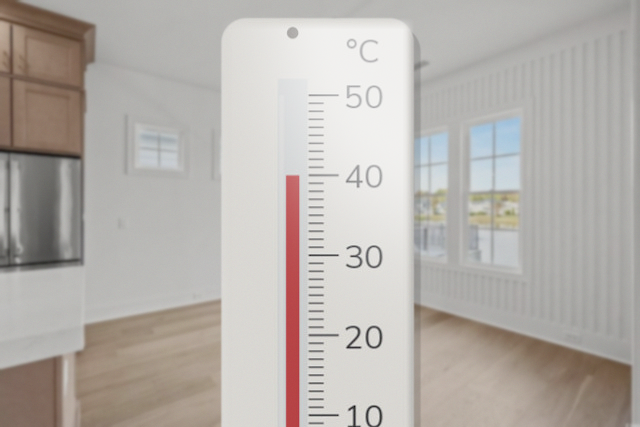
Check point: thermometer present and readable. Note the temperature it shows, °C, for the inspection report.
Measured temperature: 40 °C
